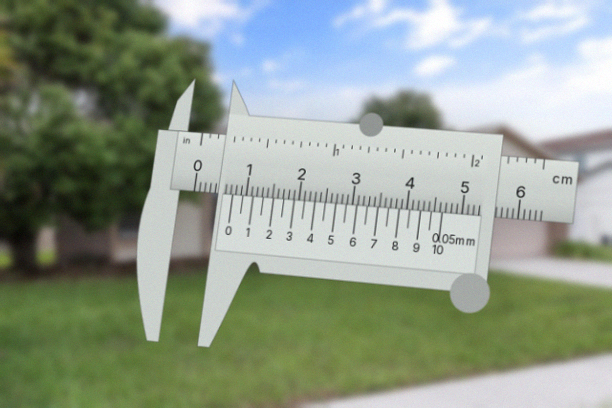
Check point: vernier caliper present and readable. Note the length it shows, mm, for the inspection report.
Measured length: 7.4 mm
